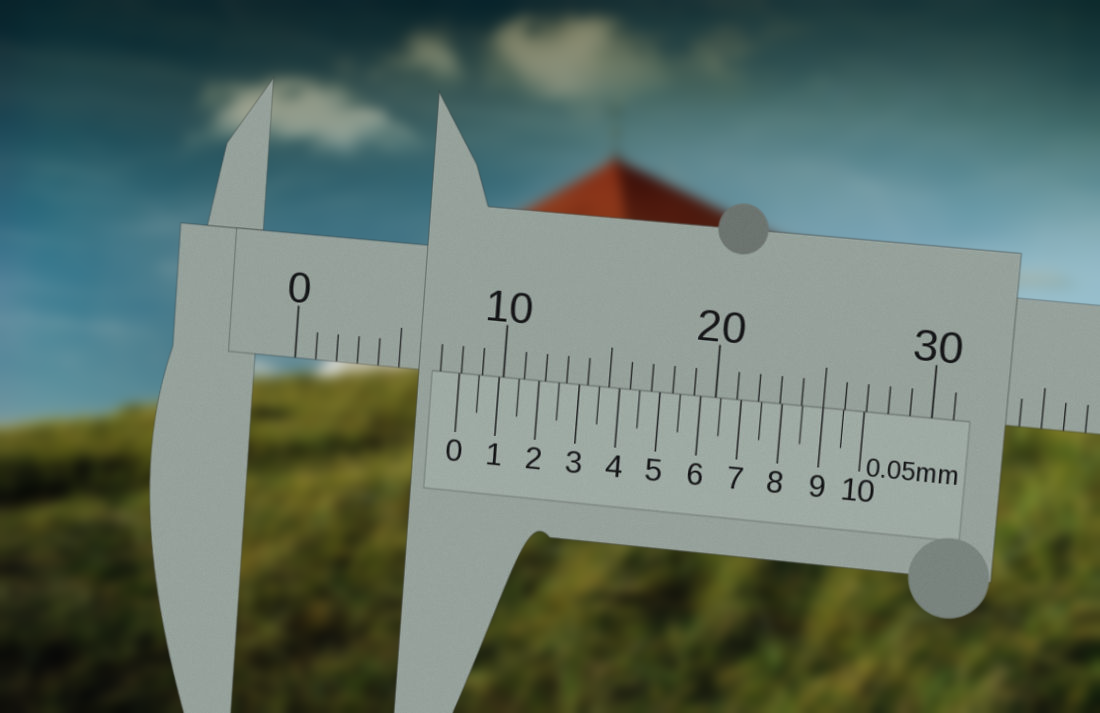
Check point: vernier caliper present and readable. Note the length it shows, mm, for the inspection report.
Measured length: 7.9 mm
